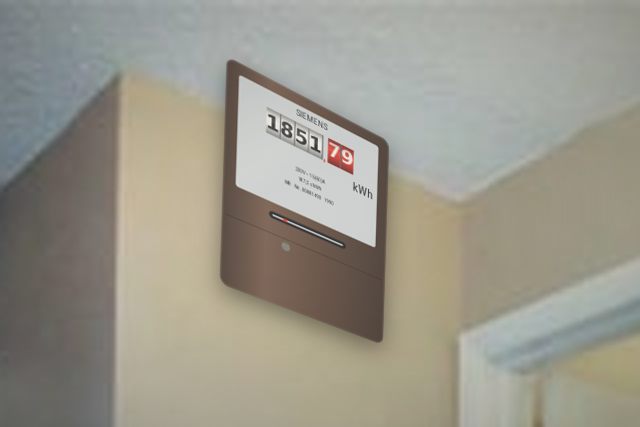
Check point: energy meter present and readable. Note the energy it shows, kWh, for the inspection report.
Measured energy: 1851.79 kWh
